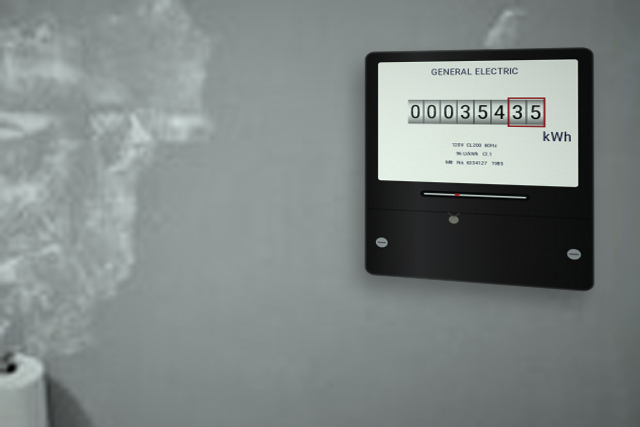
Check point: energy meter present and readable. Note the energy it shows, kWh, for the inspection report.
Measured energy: 354.35 kWh
